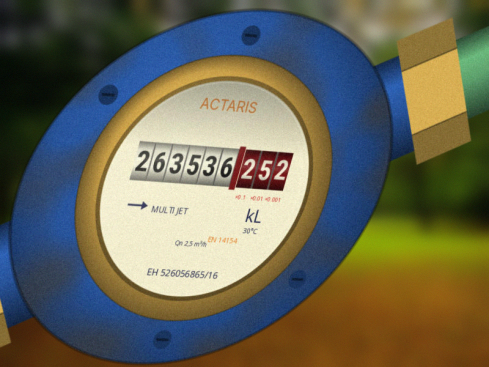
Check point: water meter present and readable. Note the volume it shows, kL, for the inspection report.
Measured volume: 263536.252 kL
